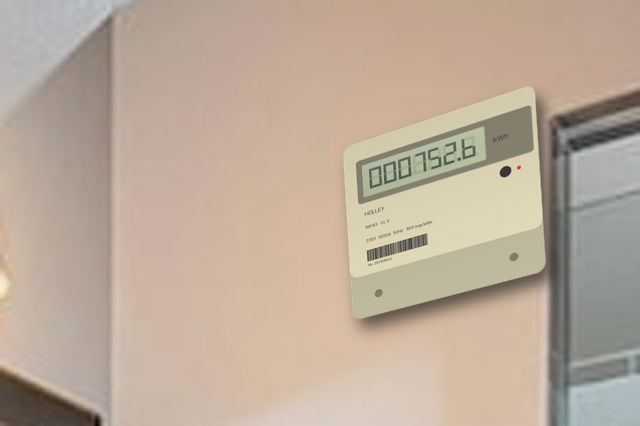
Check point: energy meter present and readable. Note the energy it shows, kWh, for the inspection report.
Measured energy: 752.6 kWh
